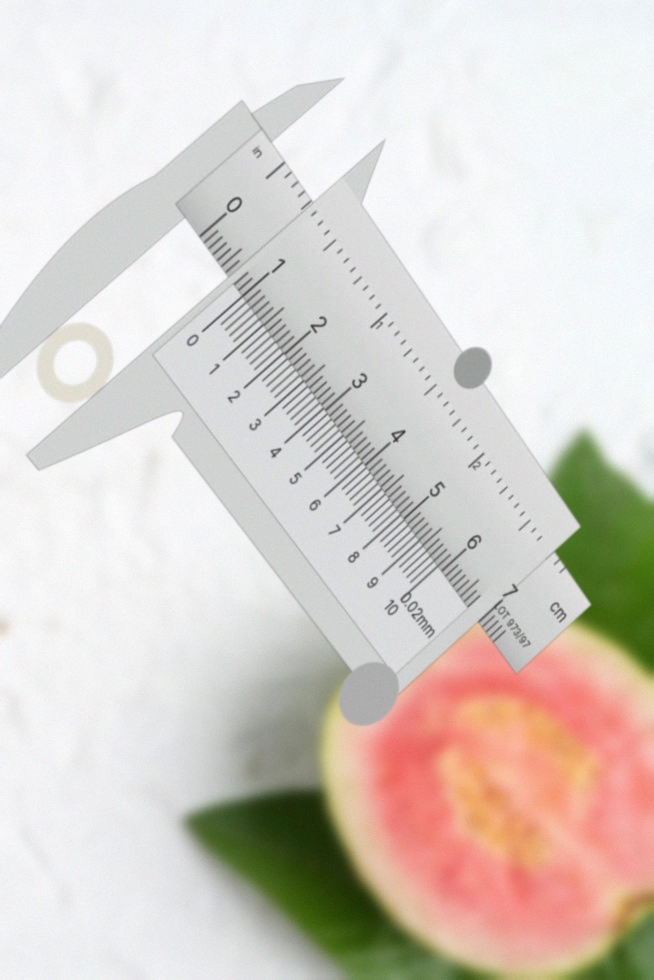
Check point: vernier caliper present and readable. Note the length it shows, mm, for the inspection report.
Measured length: 10.0 mm
